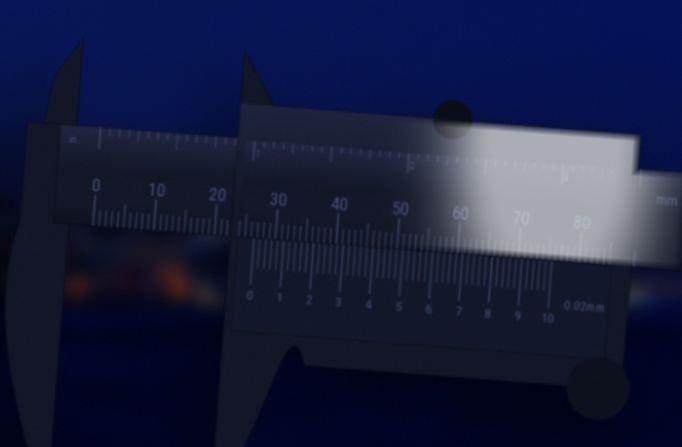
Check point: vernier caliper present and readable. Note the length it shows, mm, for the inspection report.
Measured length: 26.5 mm
